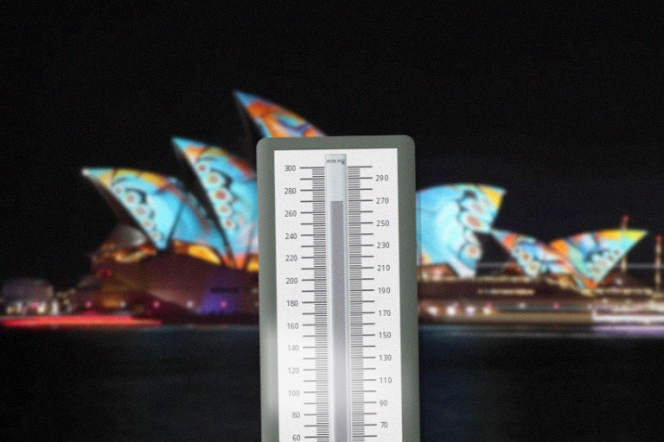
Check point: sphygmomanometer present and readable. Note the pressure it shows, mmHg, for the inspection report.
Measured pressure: 270 mmHg
